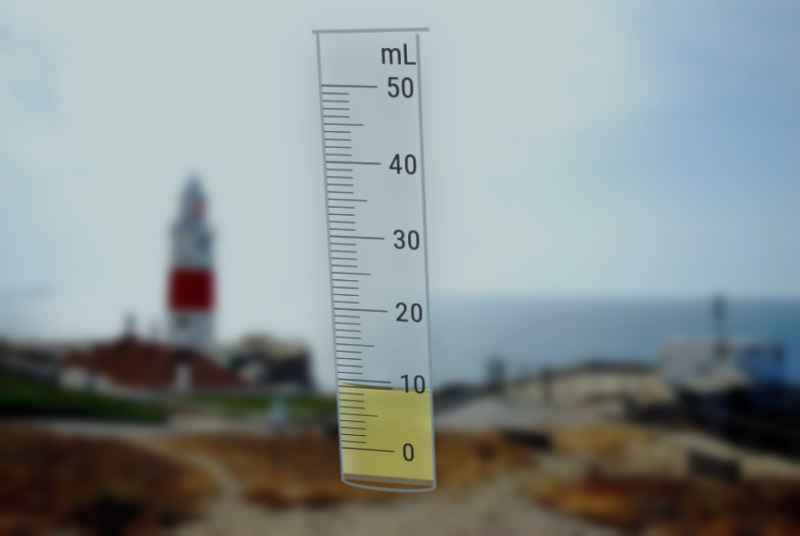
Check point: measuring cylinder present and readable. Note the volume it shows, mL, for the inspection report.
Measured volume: 9 mL
